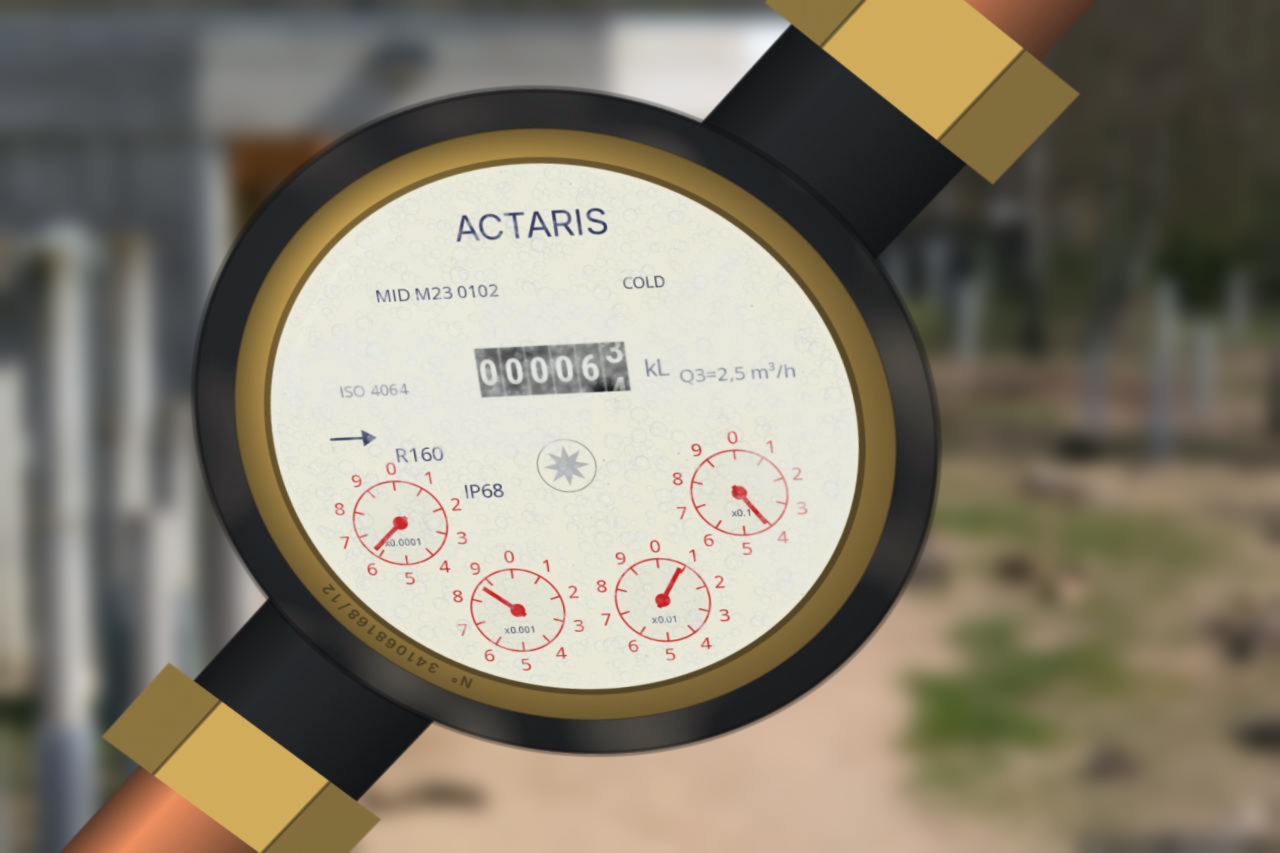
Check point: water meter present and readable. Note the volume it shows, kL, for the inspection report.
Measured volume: 63.4086 kL
